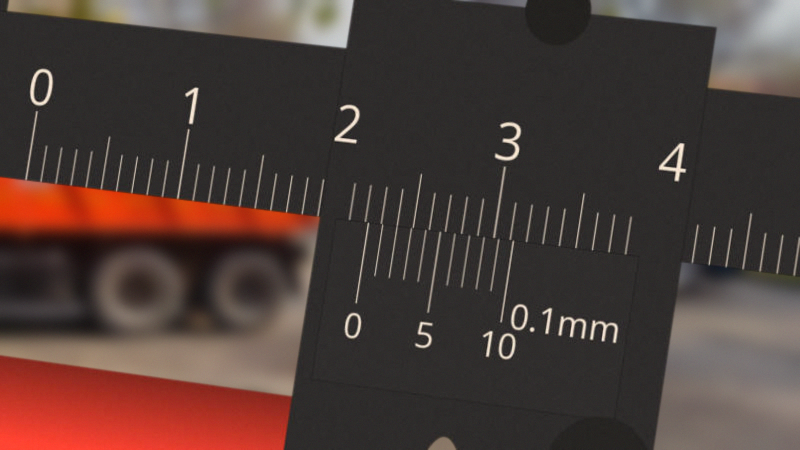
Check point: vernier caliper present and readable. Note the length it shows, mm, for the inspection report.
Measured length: 22.2 mm
